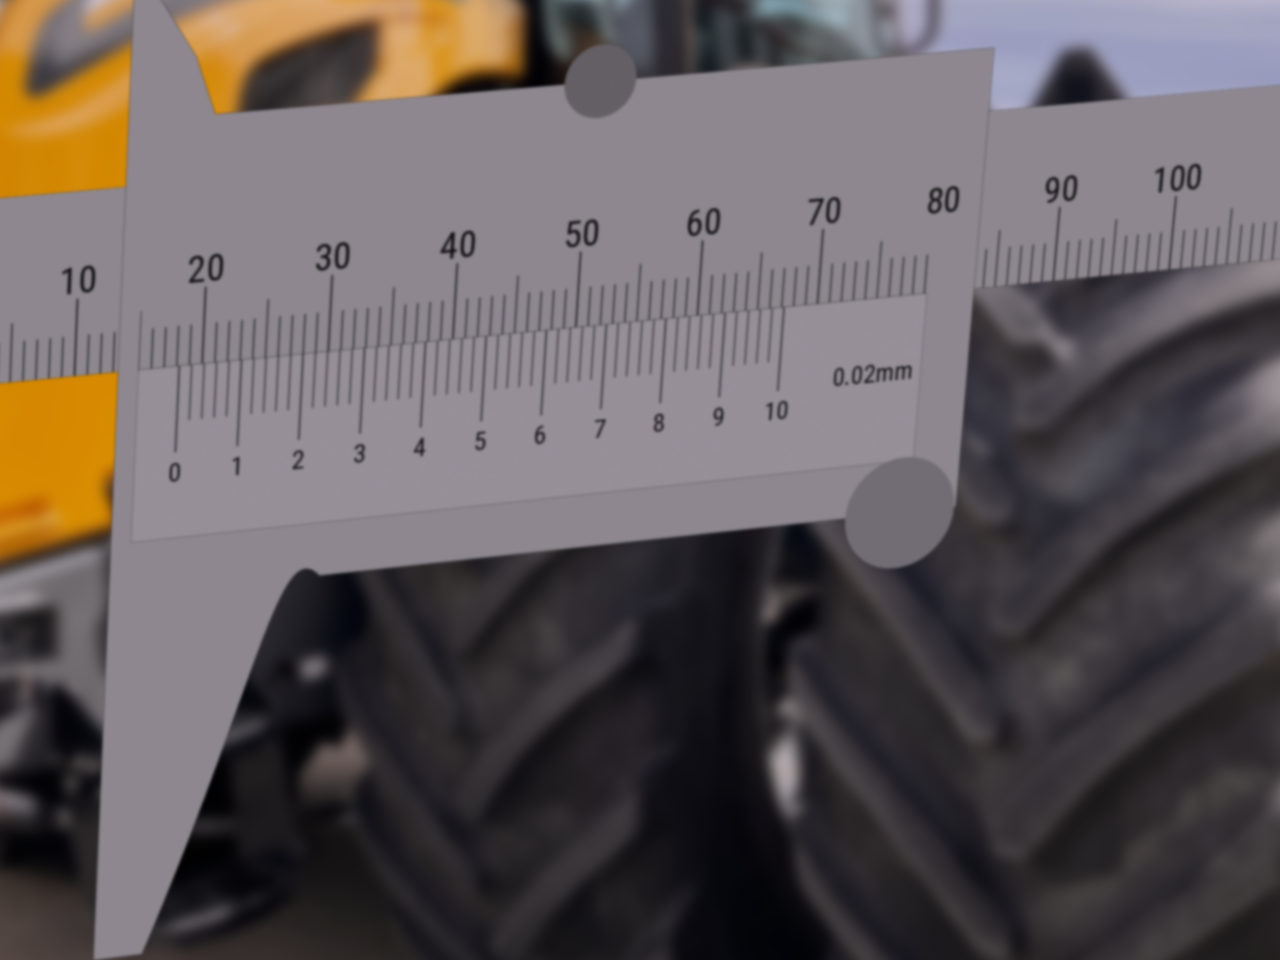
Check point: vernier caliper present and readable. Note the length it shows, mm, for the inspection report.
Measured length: 18.2 mm
